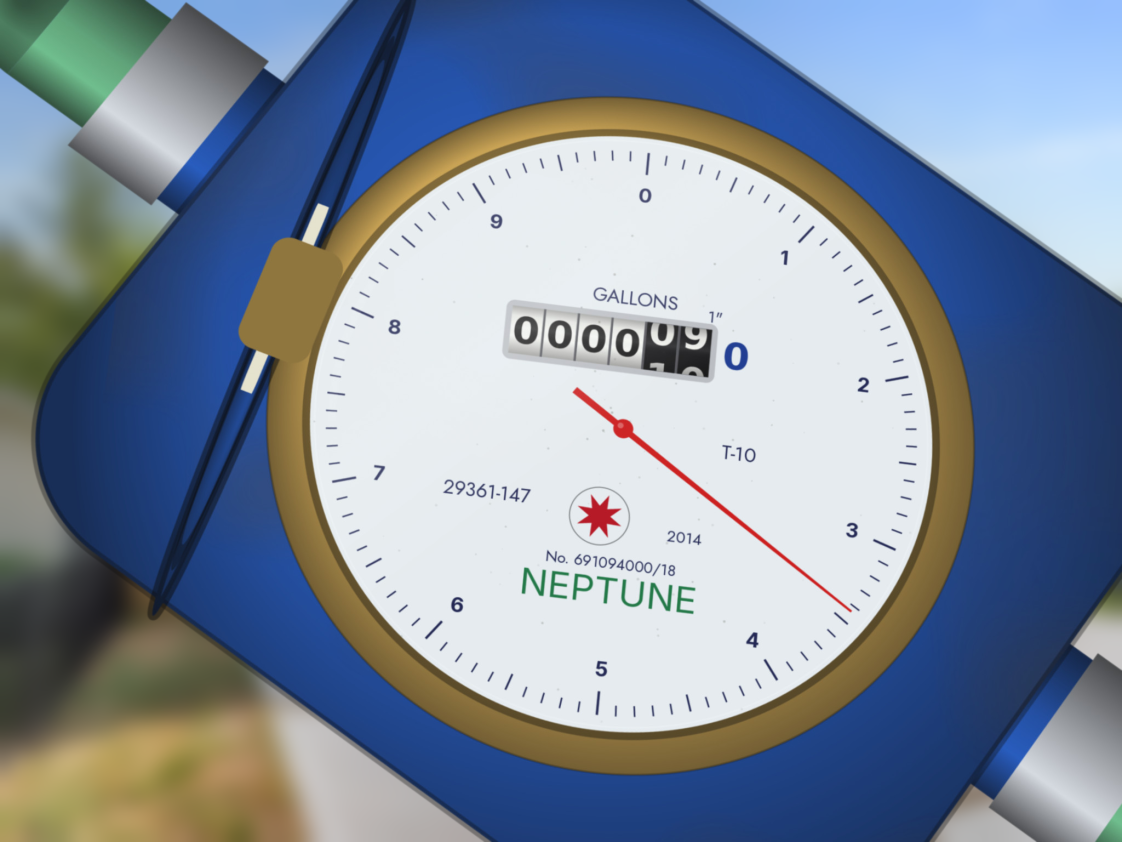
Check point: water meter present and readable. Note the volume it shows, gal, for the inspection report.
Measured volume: 93.4 gal
